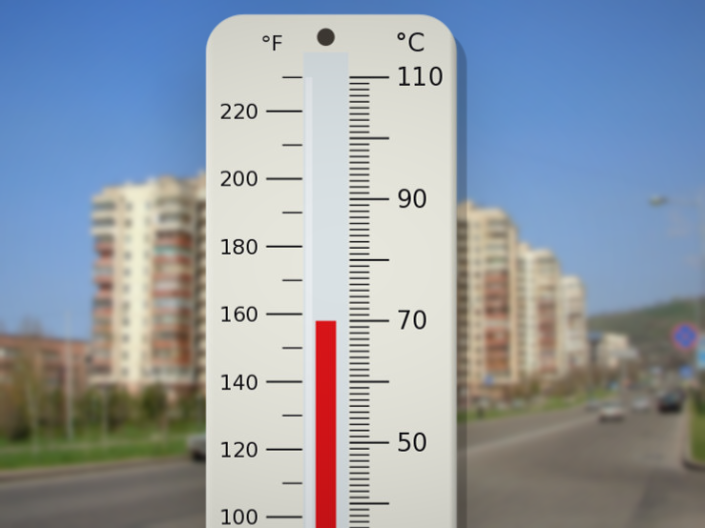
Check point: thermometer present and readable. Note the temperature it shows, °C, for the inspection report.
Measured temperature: 70 °C
